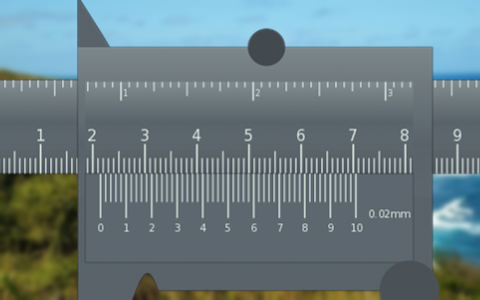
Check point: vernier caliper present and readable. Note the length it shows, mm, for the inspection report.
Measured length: 21.5 mm
